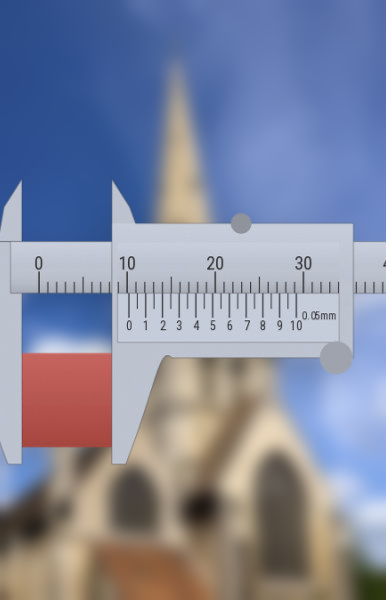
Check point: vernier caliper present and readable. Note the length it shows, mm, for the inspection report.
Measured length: 10.2 mm
